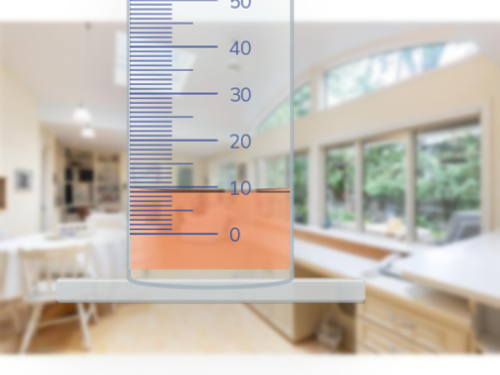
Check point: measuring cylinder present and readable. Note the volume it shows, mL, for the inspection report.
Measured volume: 9 mL
